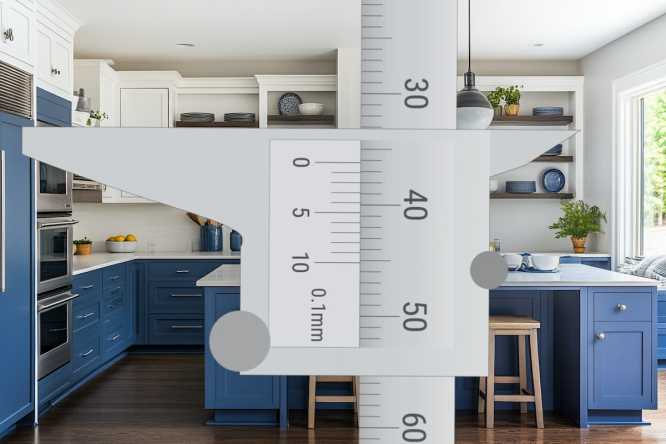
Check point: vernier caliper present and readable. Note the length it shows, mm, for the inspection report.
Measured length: 36.2 mm
